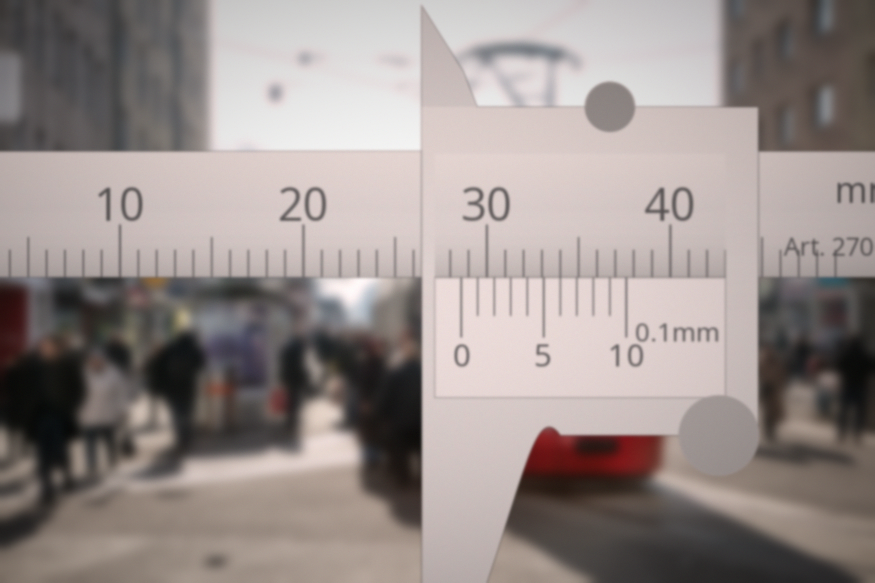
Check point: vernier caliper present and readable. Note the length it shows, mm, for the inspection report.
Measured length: 28.6 mm
